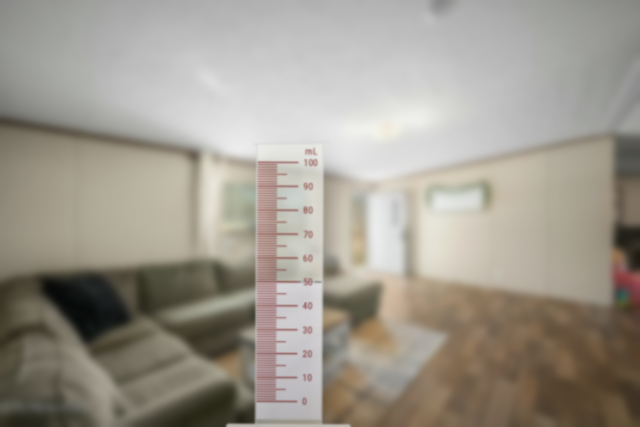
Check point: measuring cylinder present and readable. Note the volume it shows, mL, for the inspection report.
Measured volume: 50 mL
